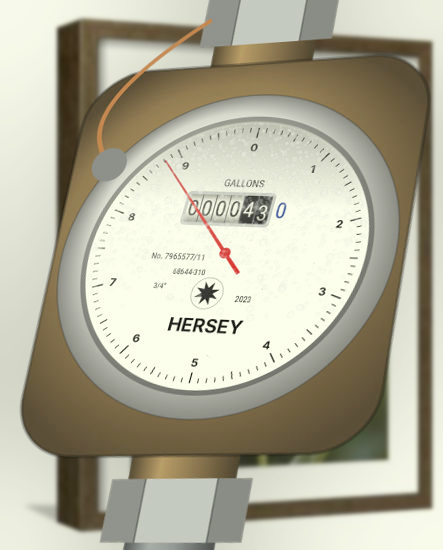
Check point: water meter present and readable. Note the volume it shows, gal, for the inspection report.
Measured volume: 428.8 gal
